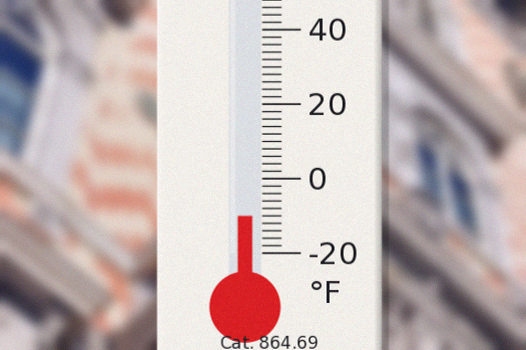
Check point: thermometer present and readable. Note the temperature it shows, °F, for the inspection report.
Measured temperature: -10 °F
